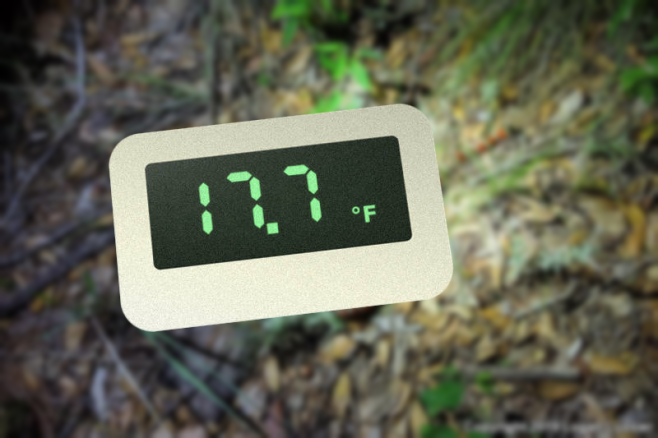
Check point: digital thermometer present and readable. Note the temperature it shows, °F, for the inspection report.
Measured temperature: 17.7 °F
